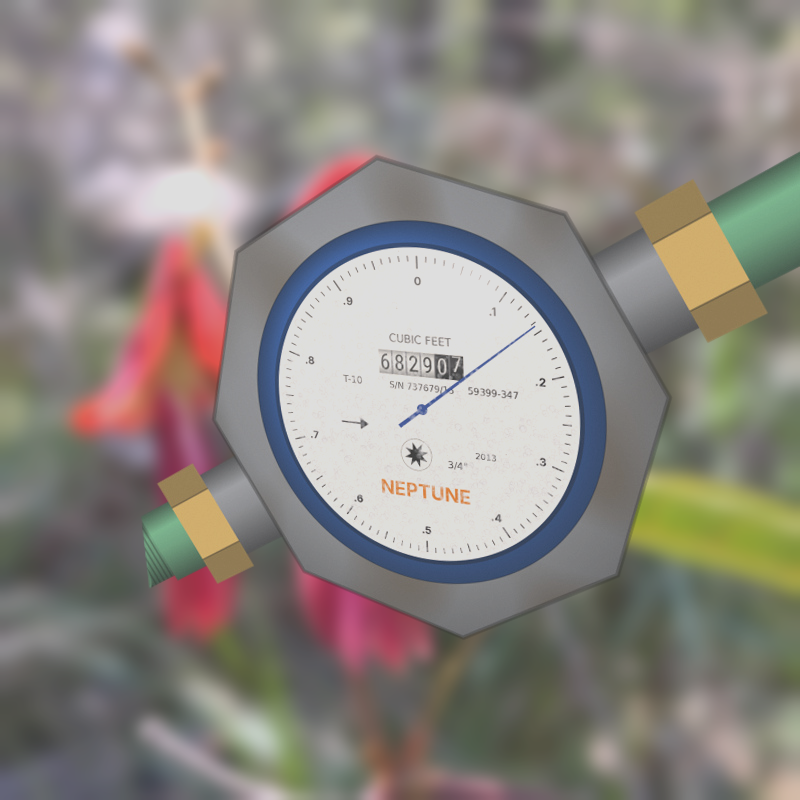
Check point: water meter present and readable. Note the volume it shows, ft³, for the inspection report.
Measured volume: 682907.14 ft³
